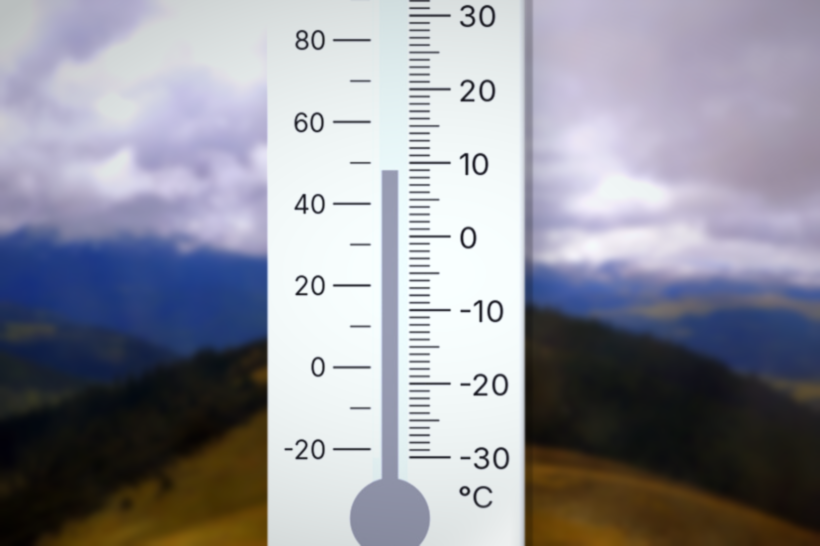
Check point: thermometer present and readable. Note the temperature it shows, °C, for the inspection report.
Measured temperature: 9 °C
